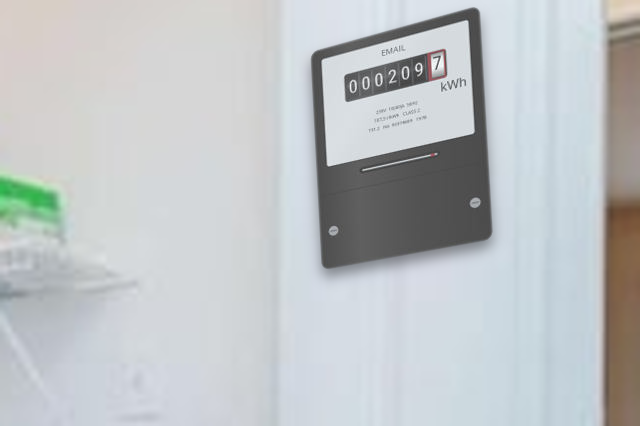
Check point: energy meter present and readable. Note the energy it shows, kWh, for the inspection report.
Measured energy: 209.7 kWh
